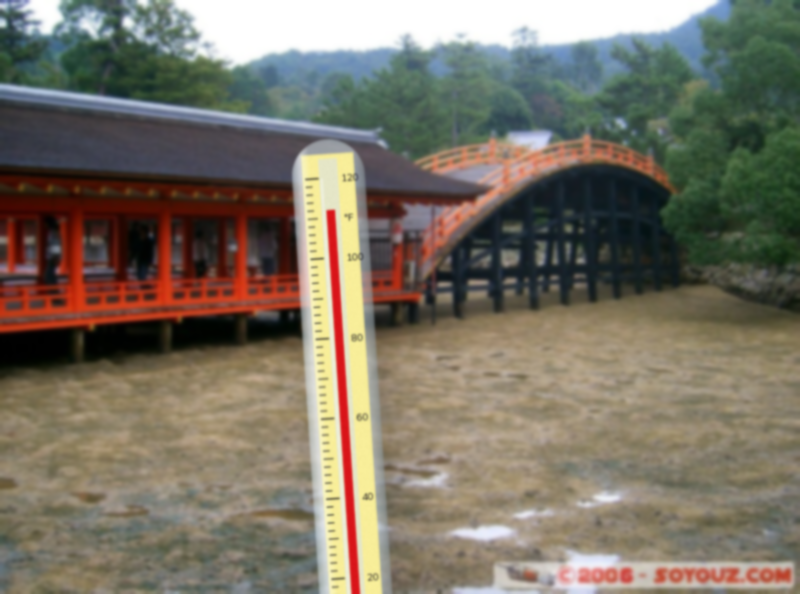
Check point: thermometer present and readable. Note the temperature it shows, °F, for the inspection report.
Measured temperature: 112 °F
